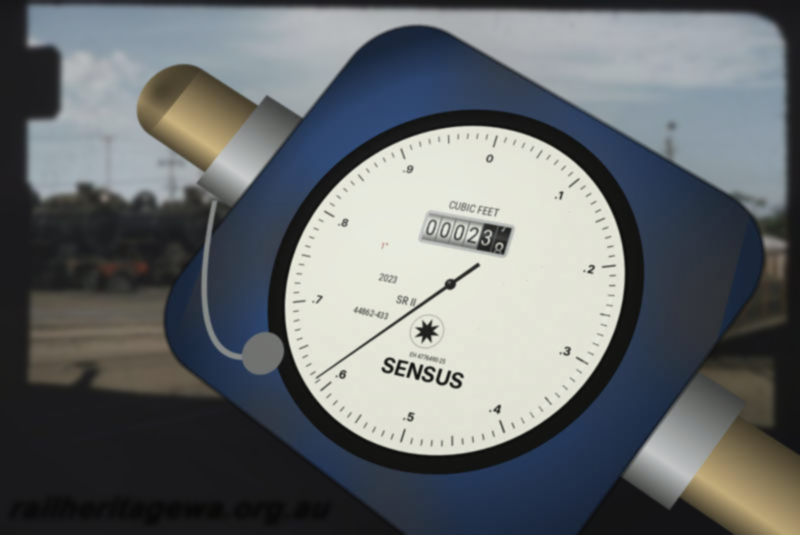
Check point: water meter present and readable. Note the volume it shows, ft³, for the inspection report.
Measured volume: 237.61 ft³
